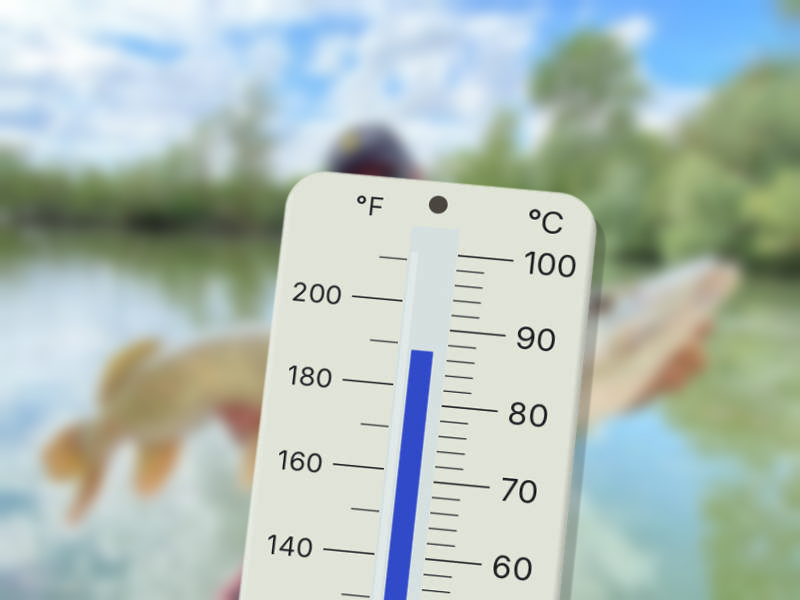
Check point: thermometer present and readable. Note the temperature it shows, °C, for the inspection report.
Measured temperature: 87 °C
